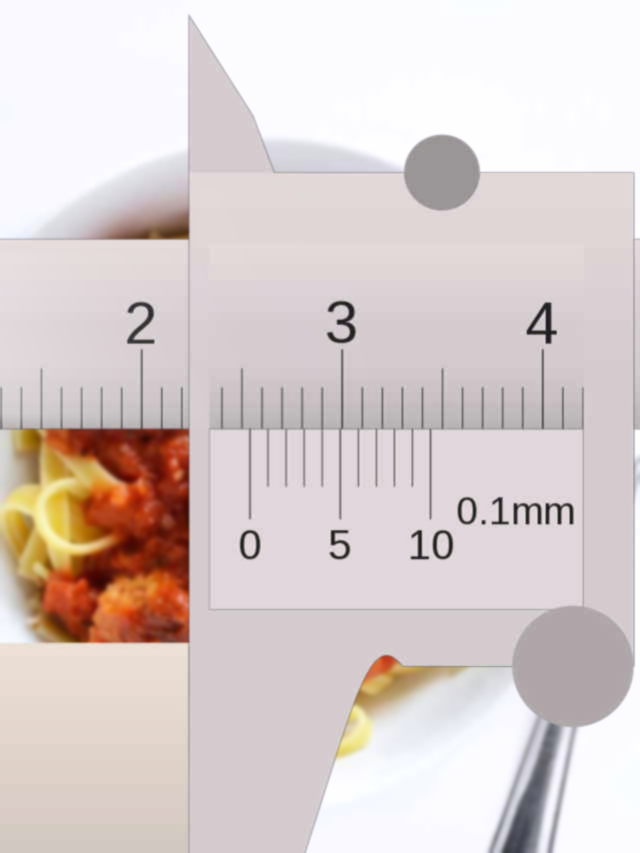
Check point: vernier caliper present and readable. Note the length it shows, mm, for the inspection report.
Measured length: 25.4 mm
